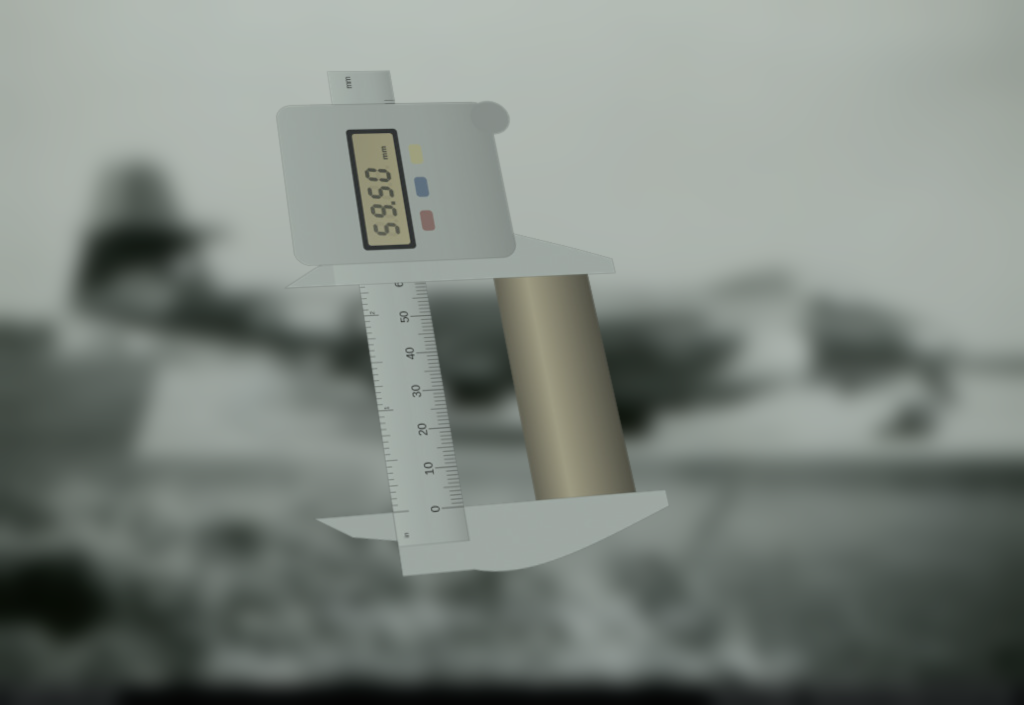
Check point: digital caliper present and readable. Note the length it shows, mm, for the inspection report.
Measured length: 59.50 mm
